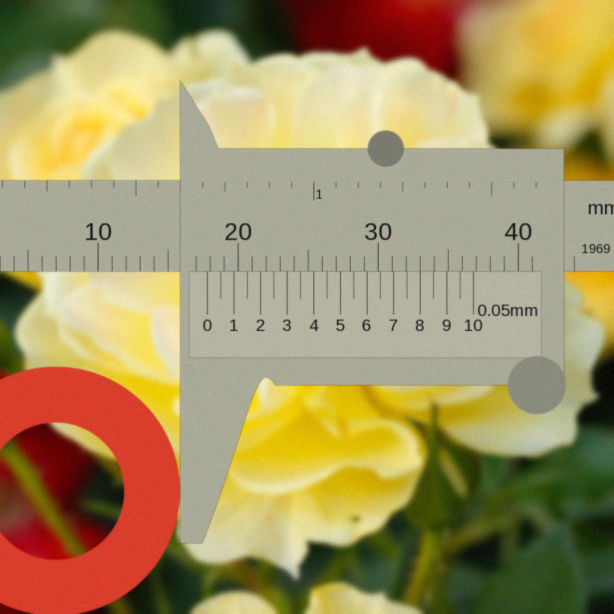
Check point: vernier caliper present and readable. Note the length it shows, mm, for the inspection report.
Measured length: 17.8 mm
